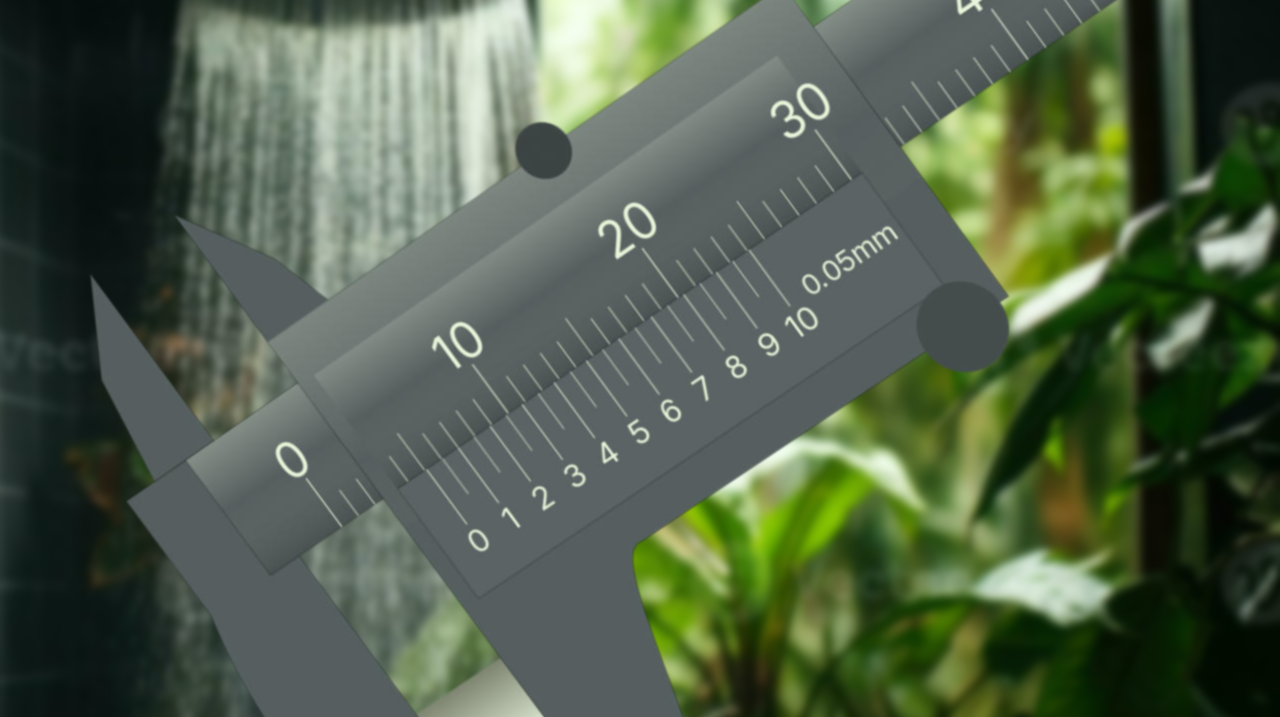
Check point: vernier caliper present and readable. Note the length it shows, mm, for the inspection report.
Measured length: 5.1 mm
